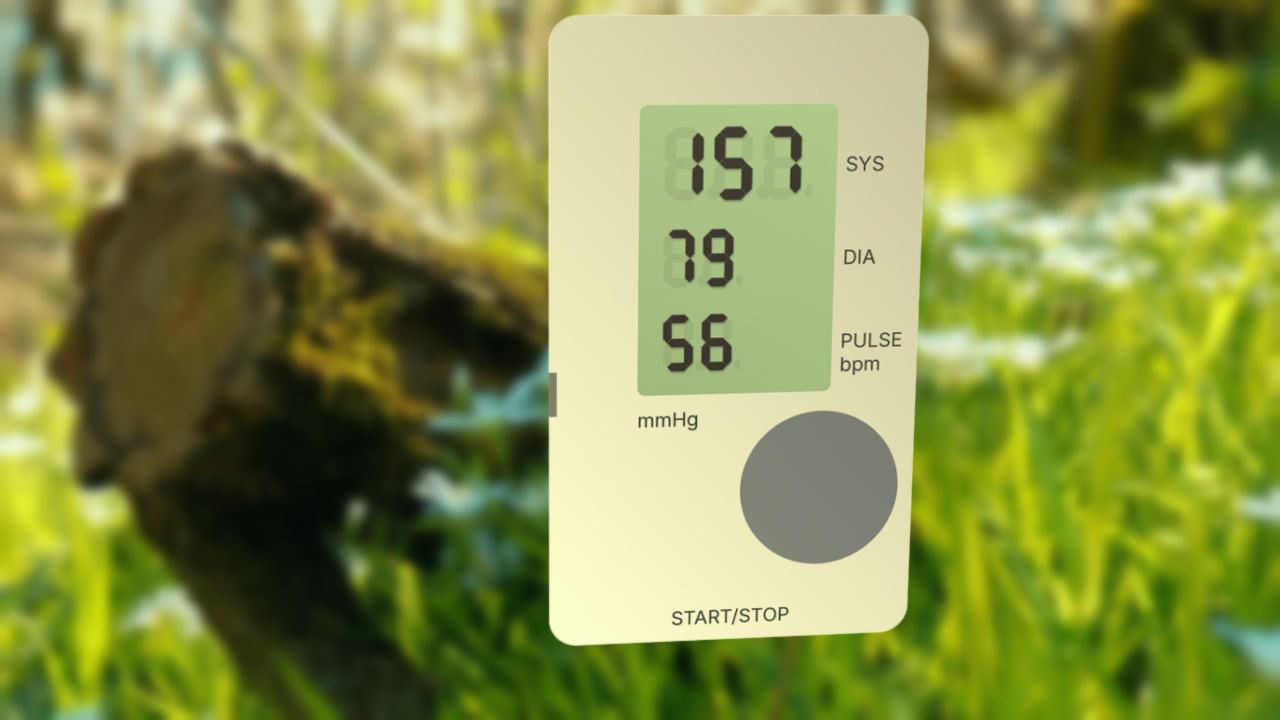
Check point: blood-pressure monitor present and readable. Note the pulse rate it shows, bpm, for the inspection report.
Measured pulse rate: 56 bpm
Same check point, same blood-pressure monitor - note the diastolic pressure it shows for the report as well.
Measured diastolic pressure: 79 mmHg
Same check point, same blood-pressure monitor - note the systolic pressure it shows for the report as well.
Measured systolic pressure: 157 mmHg
